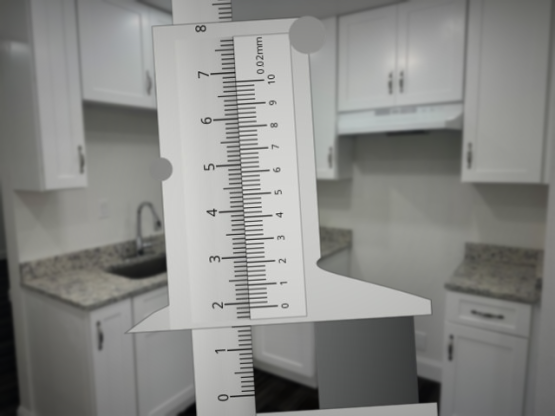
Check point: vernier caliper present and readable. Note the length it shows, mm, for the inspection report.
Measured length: 19.0 mm
